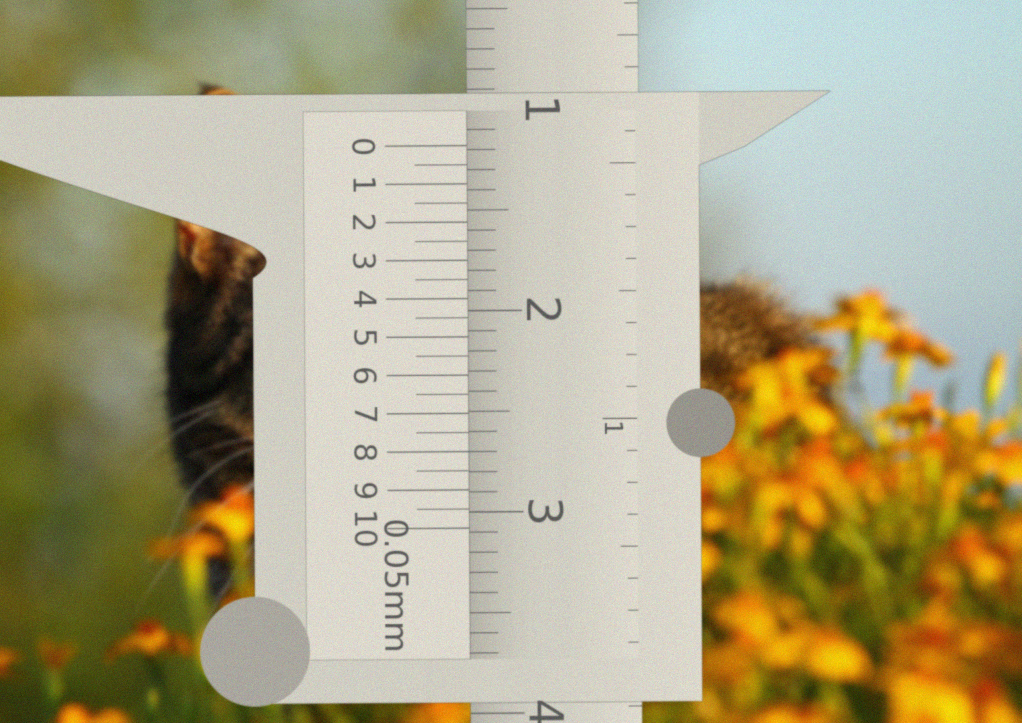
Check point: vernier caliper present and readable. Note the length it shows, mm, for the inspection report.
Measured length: 11.8 mm
